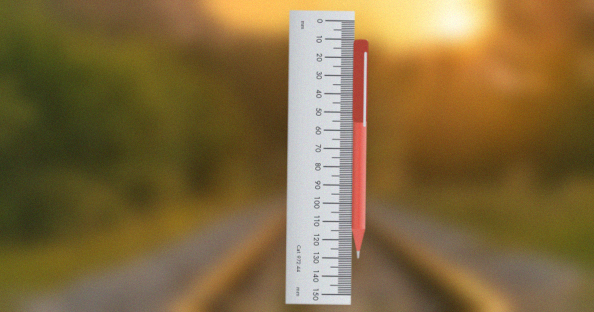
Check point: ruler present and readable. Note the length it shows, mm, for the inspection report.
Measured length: 120 mm
